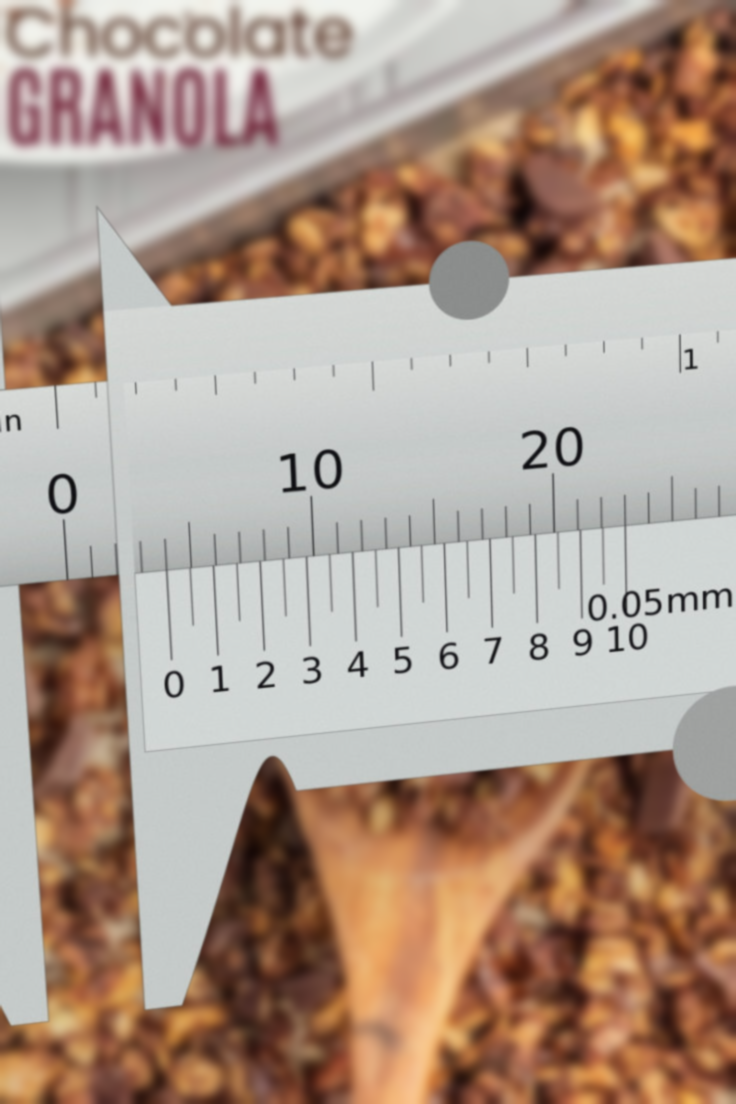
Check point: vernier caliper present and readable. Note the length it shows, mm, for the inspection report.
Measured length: 4.0 mm
